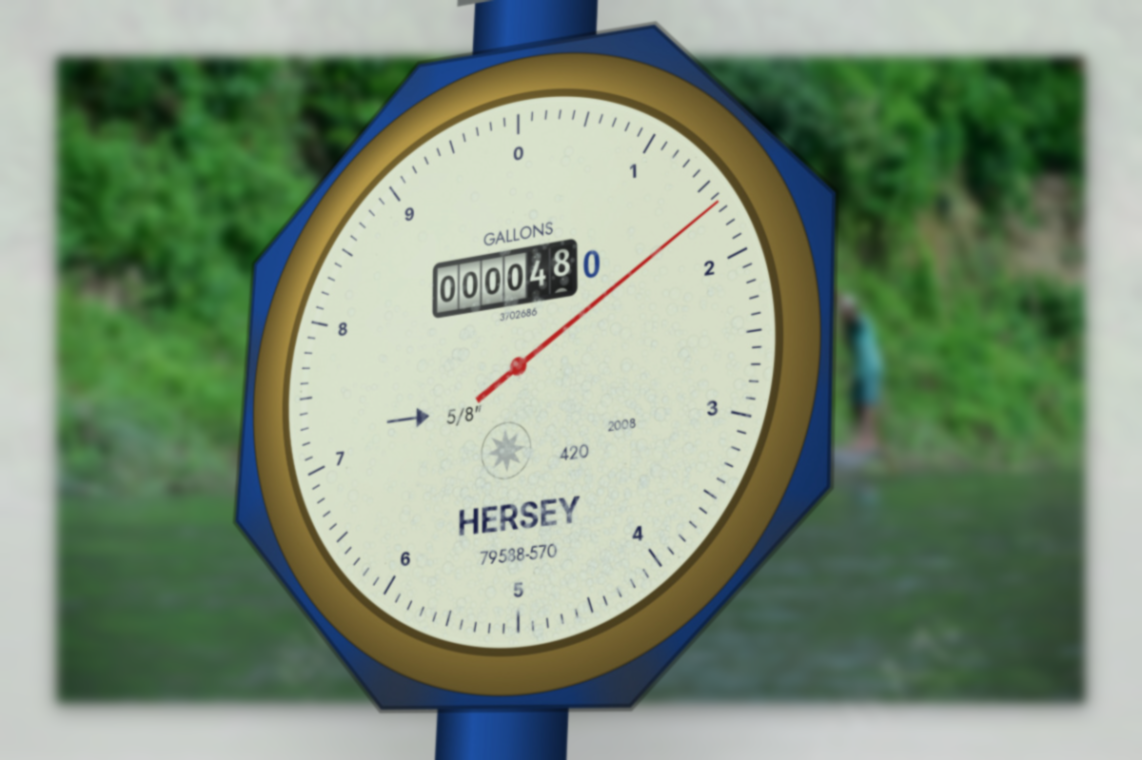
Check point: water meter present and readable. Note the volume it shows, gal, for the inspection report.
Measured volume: 481.6 gal
